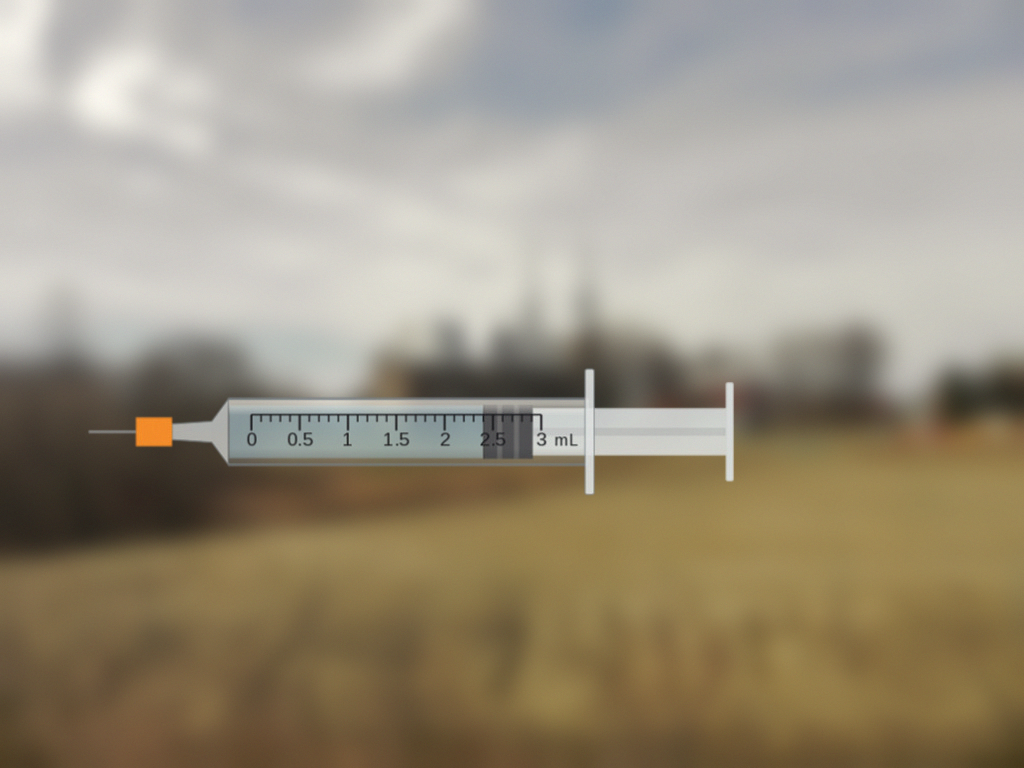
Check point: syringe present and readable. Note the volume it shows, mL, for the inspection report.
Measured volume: 2.4 mL
